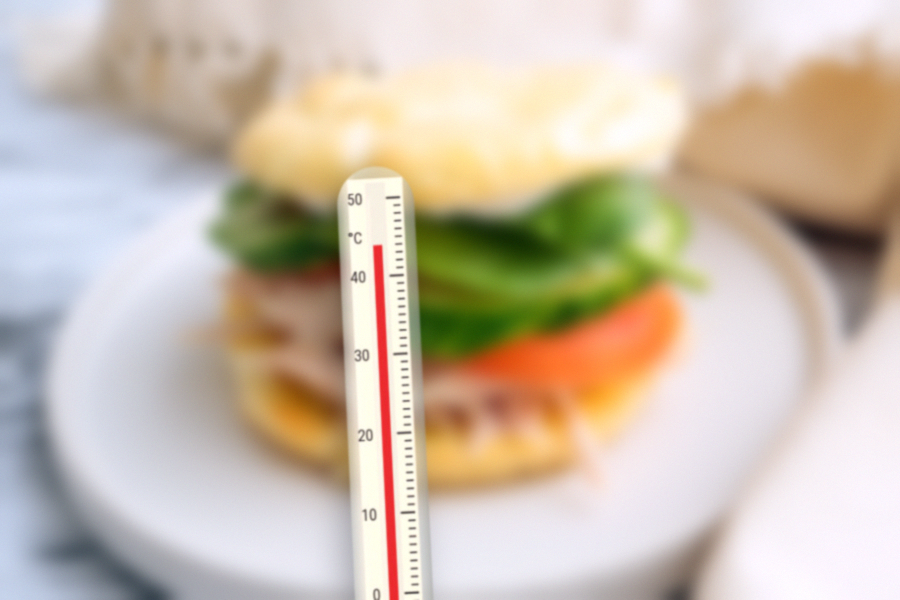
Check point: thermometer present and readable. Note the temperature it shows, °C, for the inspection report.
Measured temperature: 44 °C
